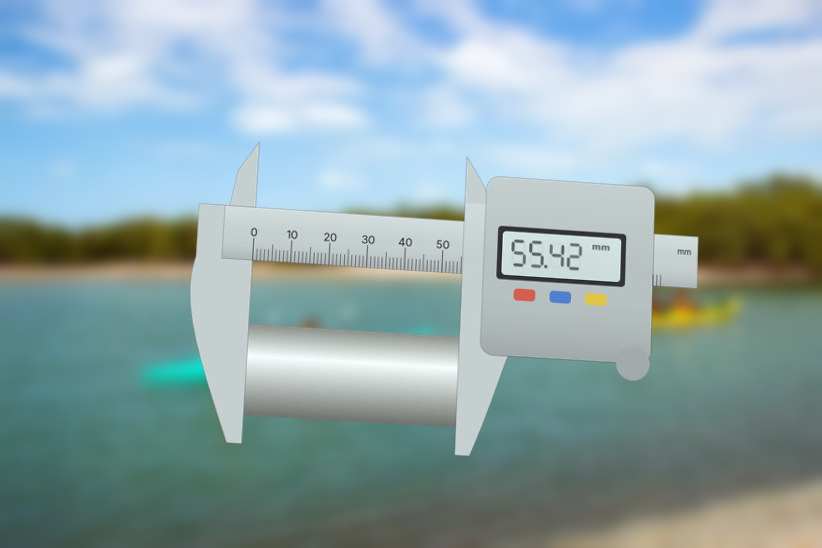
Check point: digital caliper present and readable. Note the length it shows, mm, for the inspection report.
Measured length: 55.42 mm
